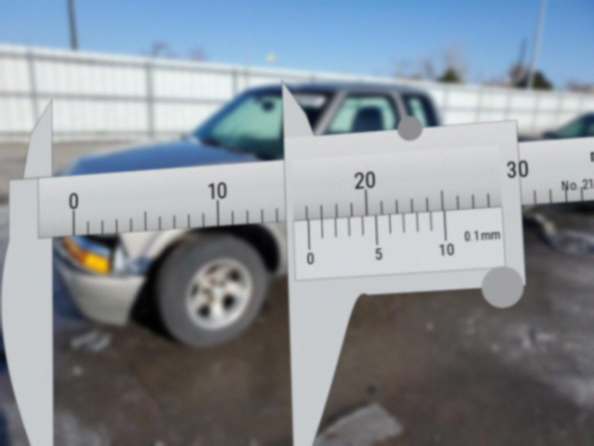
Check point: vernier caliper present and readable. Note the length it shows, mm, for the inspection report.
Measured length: 16.1 mm
